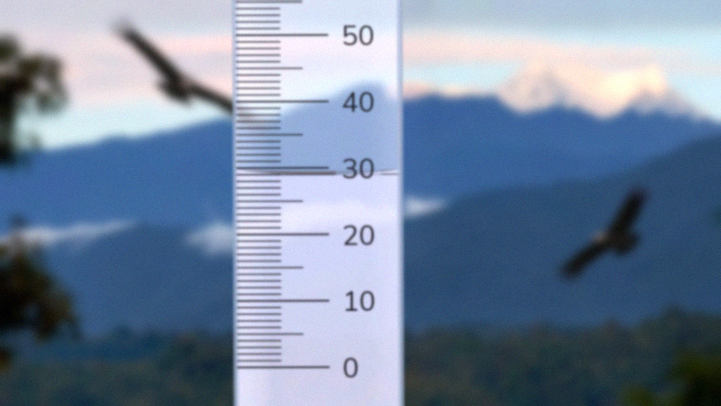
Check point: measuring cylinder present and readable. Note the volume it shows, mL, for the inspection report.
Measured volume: 29 mL
